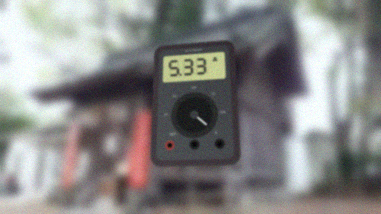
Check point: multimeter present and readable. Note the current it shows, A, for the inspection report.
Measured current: 5.33 A
